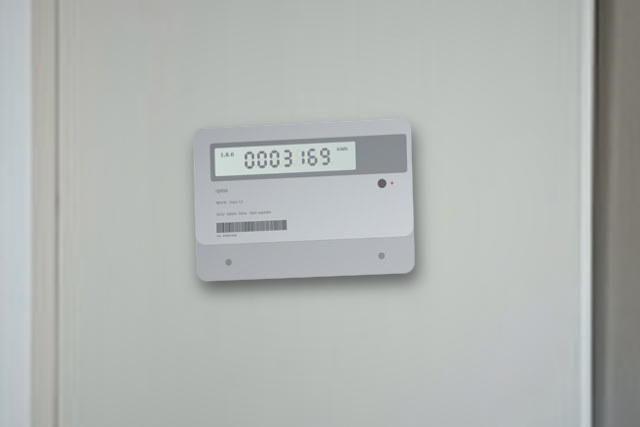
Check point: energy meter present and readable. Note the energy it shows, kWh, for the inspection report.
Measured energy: 3169 kWh
